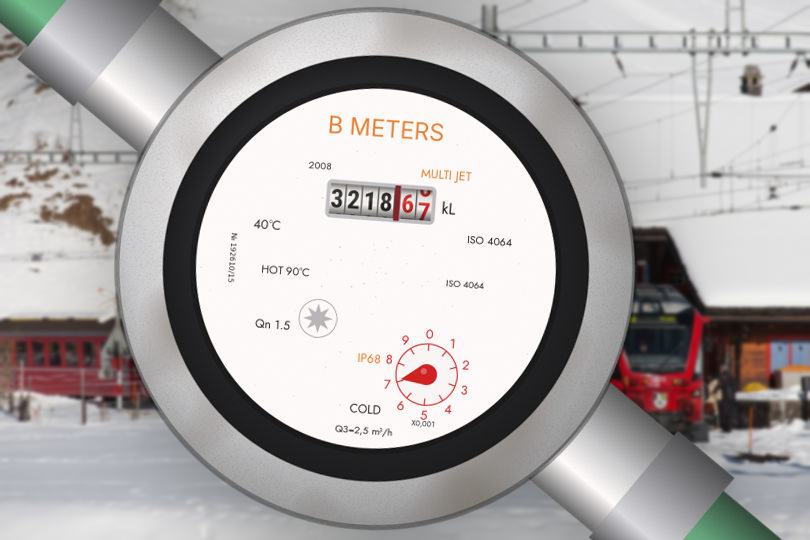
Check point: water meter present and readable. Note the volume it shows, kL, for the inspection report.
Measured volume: 3218.667 kL
